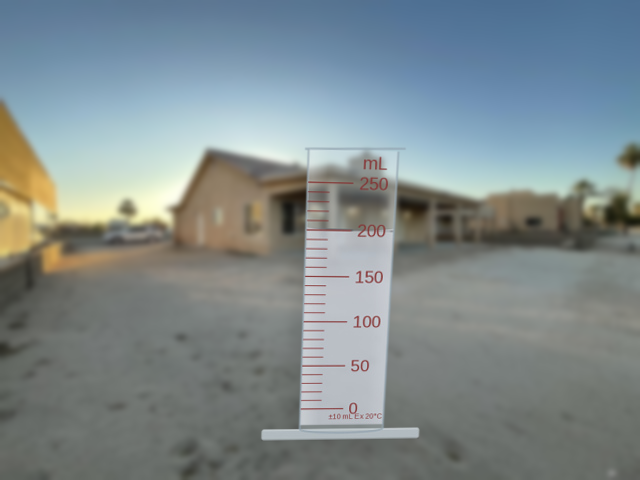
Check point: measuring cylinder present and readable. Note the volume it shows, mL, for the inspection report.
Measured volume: 200 mL
